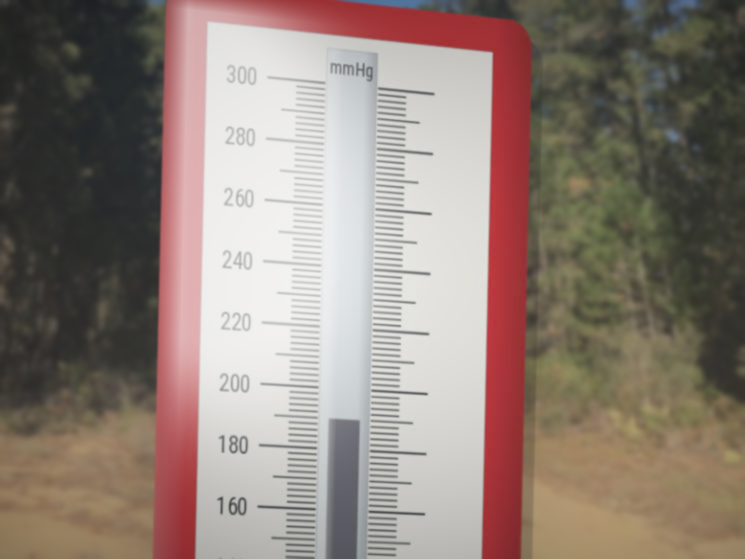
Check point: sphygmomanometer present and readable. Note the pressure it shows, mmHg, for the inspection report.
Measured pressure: 190 mmHg
